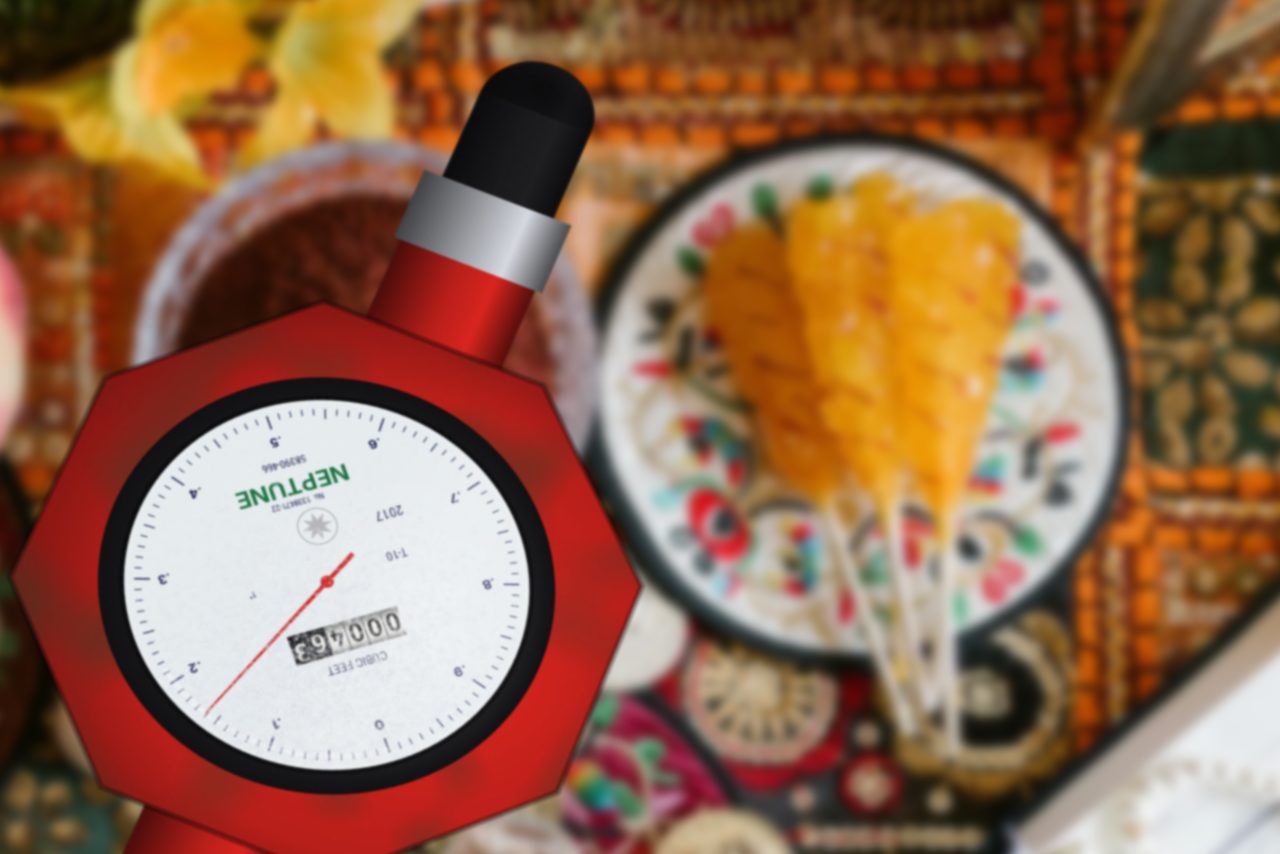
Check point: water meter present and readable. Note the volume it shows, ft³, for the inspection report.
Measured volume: 463.16 ft³
